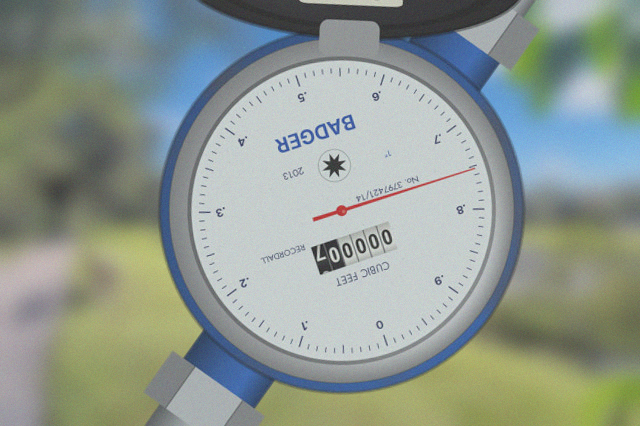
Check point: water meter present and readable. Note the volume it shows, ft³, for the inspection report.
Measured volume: 6.75 ft³
